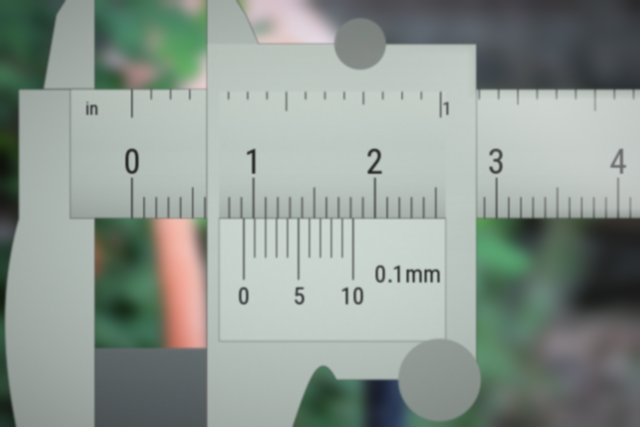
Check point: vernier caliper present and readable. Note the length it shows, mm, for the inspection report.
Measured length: 9.2 mm
